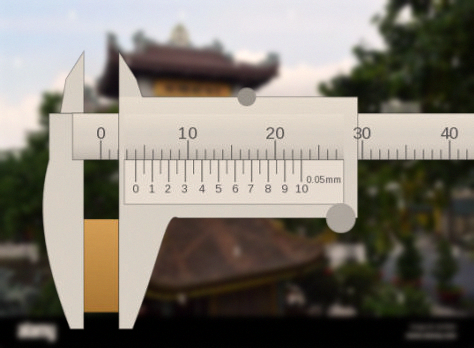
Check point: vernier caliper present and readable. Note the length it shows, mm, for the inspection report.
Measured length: 4.0 mm
